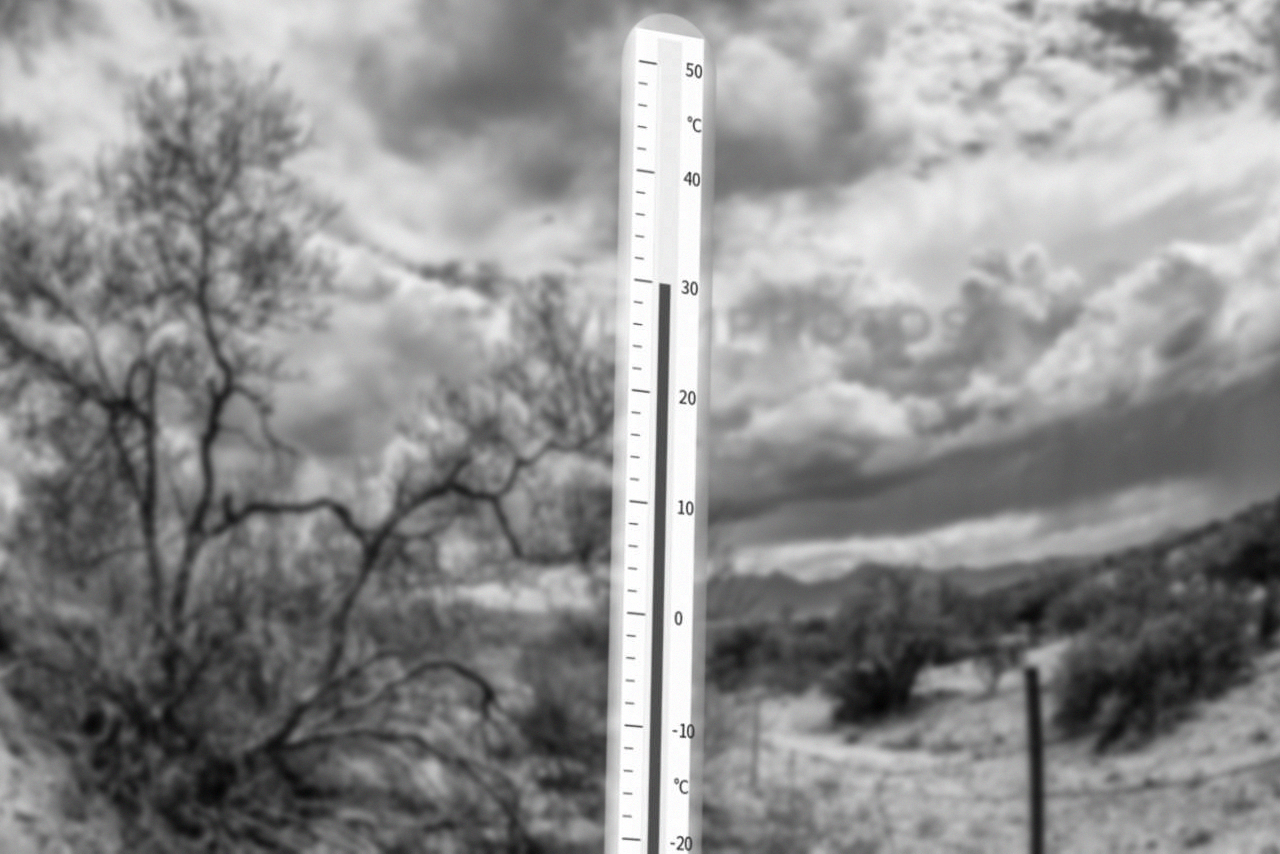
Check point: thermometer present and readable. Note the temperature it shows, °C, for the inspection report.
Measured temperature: 30 °C
